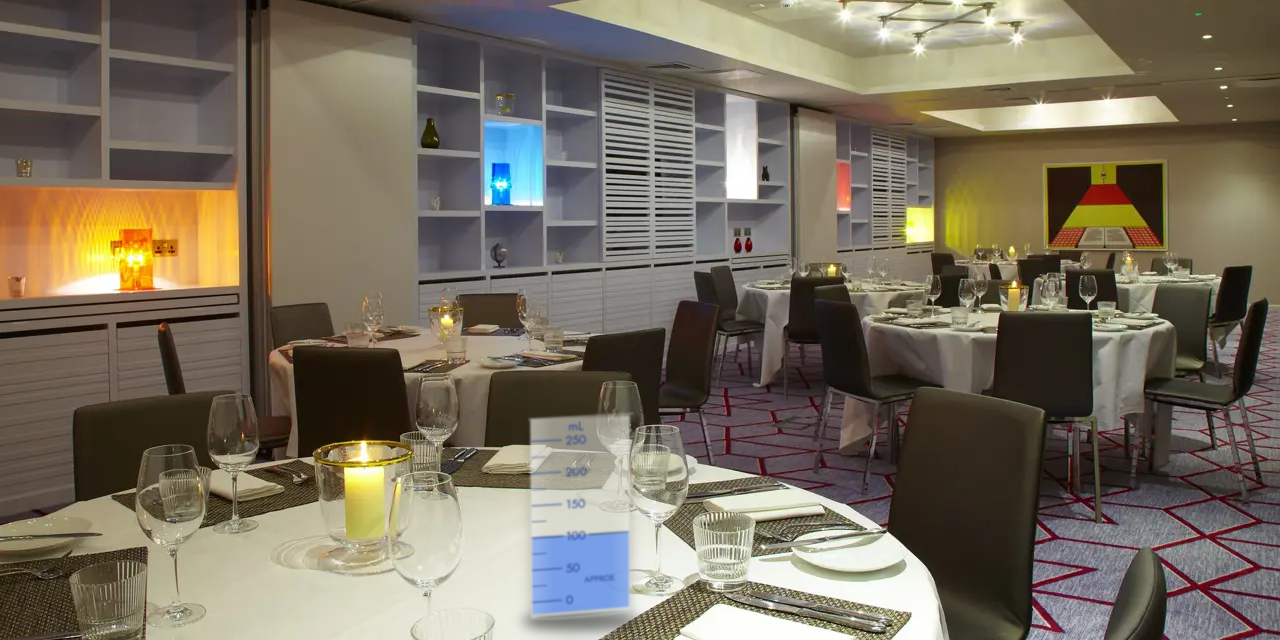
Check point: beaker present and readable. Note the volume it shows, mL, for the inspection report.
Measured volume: 100 mL
